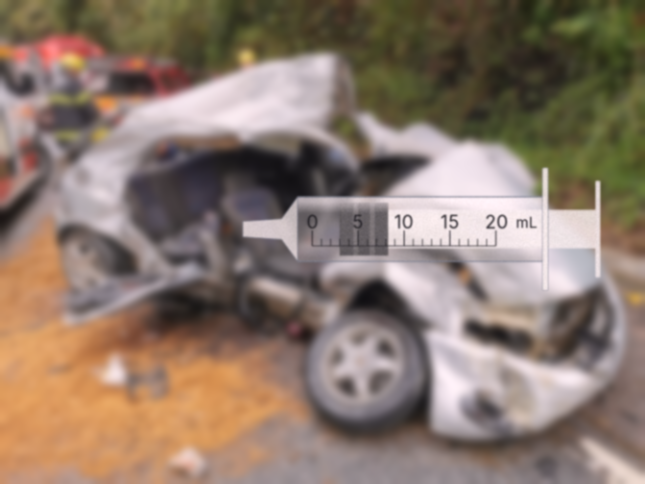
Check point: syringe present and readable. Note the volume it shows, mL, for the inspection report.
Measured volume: 3 mL
